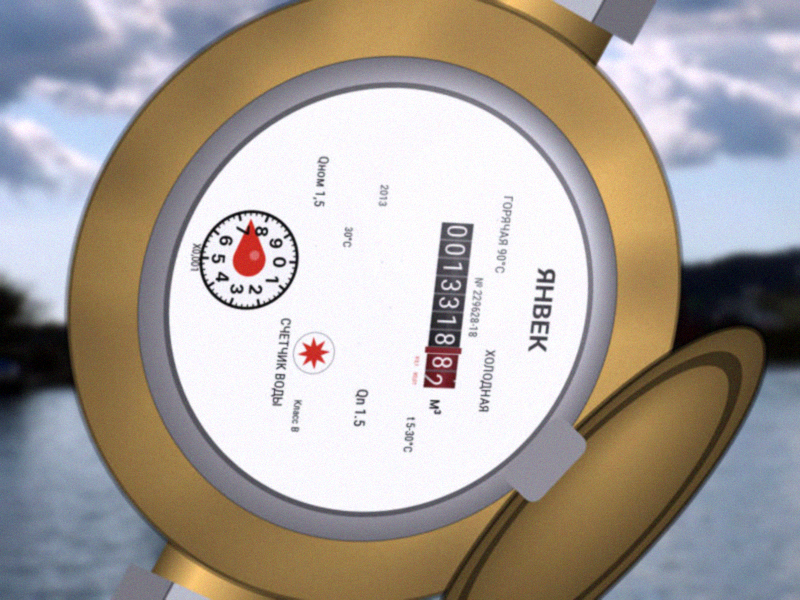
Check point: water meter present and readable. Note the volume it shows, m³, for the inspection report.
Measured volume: 13318.817 m³
